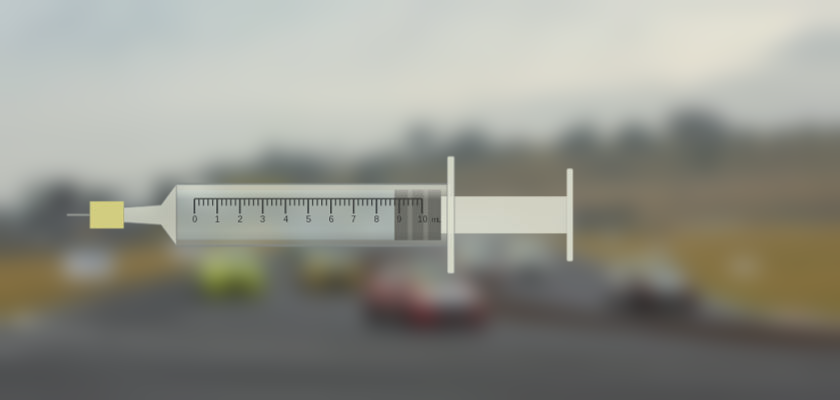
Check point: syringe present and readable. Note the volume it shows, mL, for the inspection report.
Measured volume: 8.8 mL
